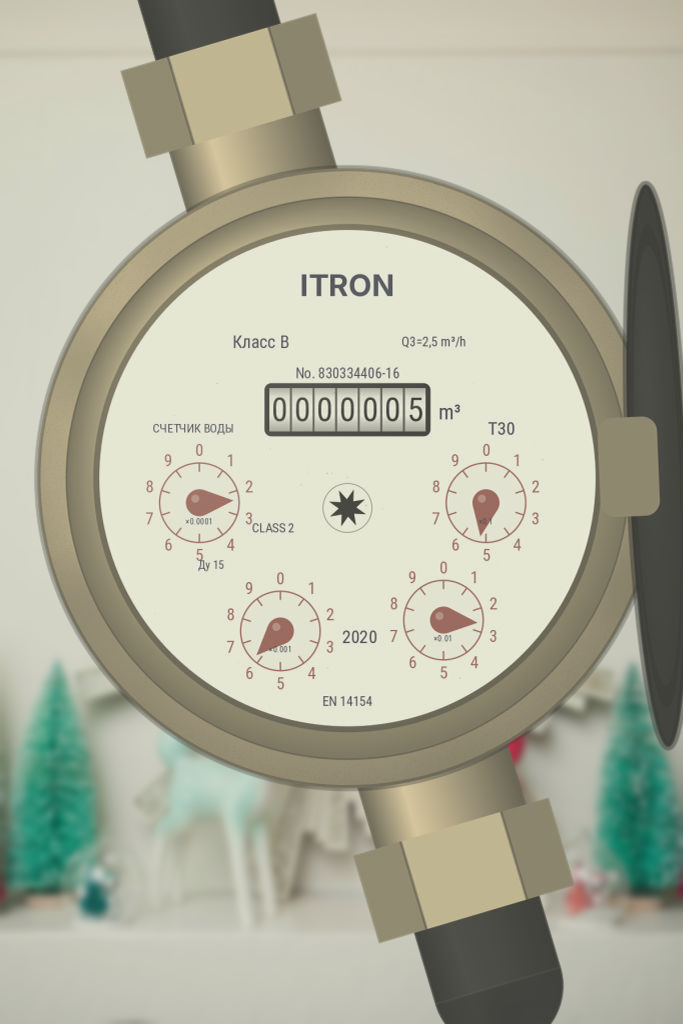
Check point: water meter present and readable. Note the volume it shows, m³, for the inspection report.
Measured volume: 5.5262 m³
